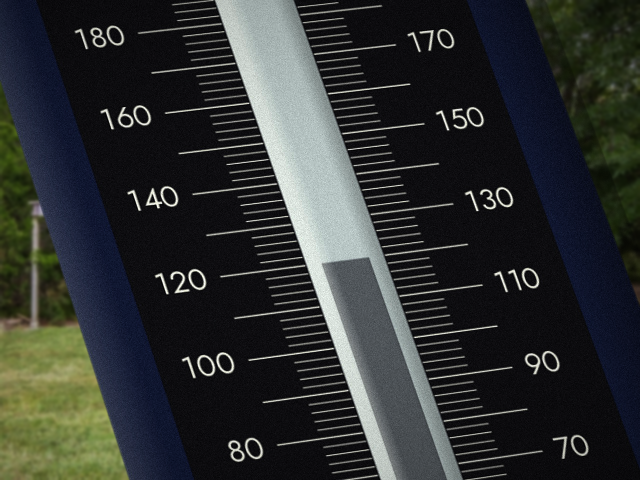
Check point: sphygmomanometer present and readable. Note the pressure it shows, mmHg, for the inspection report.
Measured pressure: 120 mmHg
